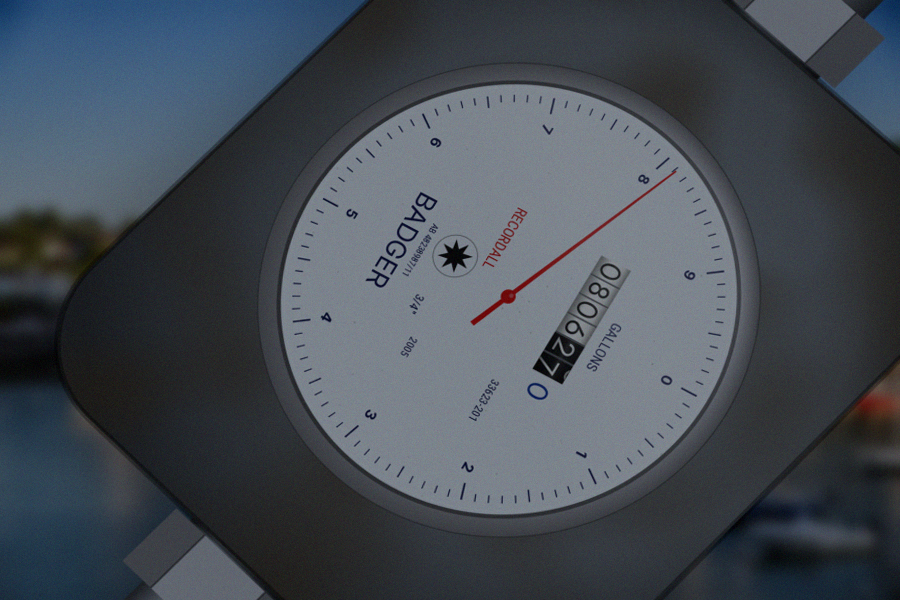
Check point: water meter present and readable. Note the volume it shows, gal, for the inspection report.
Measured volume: 806268.1 gal
